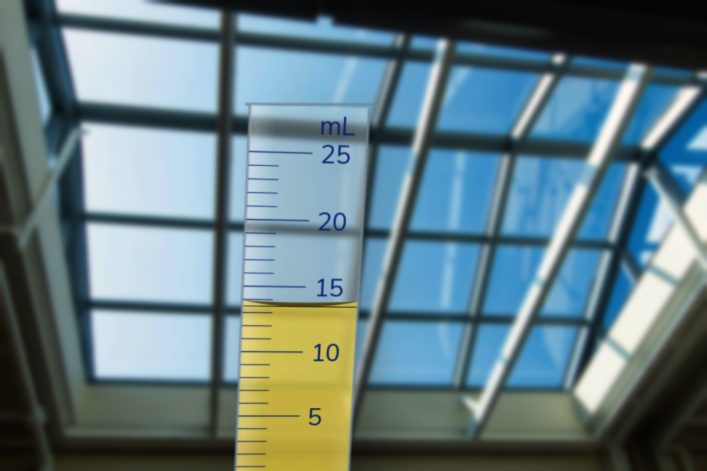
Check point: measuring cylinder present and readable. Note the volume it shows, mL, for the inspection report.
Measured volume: 13.5 mL
